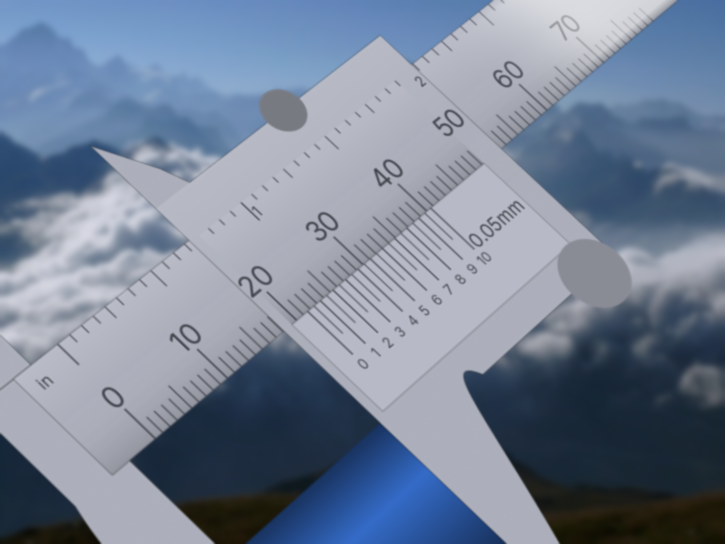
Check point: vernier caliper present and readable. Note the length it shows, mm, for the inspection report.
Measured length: 21.6 mm
